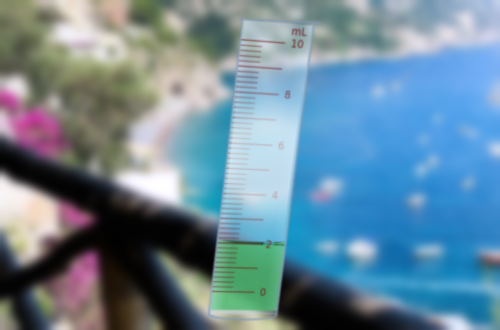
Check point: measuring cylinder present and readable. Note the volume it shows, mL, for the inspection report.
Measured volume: 2 mL
